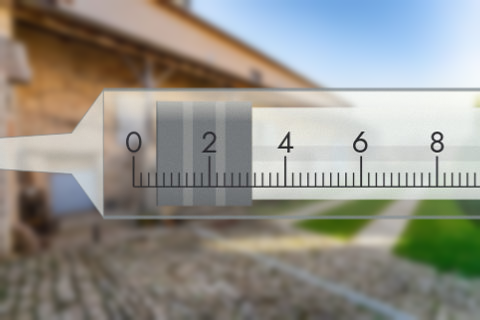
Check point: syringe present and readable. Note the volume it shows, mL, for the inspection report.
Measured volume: 0.6 mL
